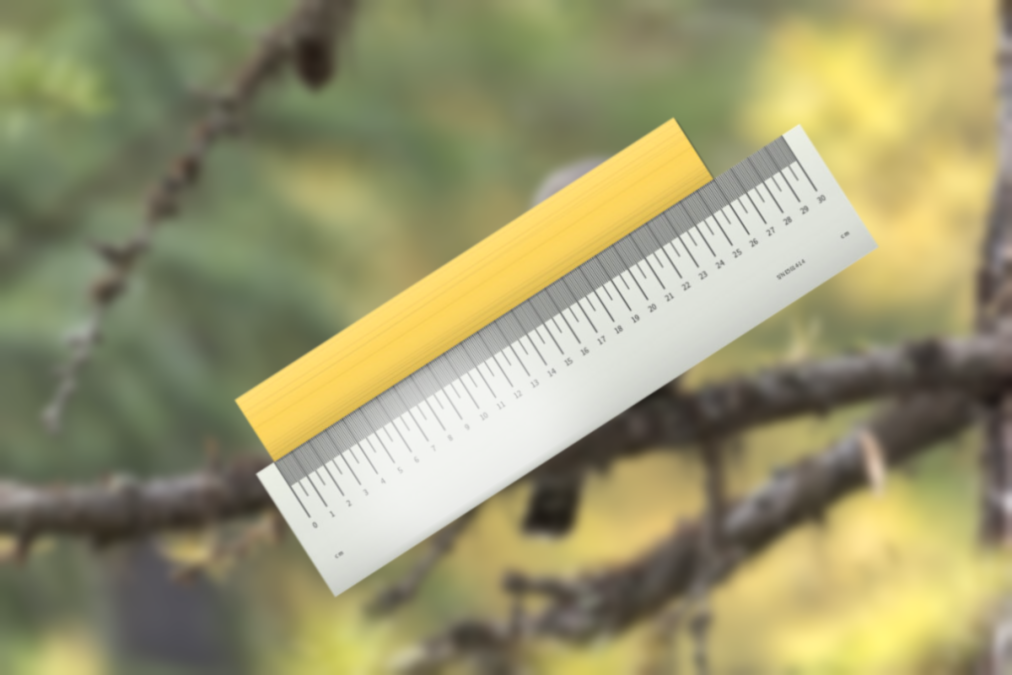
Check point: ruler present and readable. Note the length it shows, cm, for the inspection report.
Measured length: 26 cm
